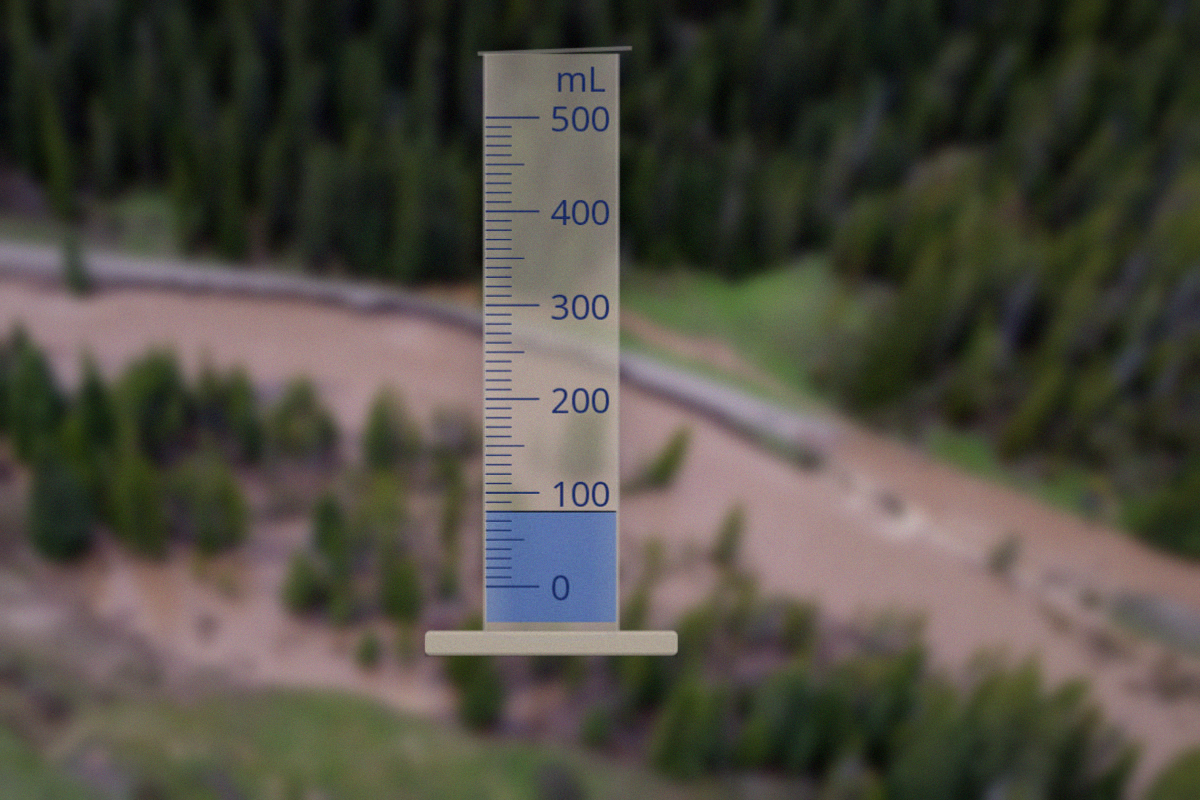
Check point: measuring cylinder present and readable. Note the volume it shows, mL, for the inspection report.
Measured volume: 80 mL
